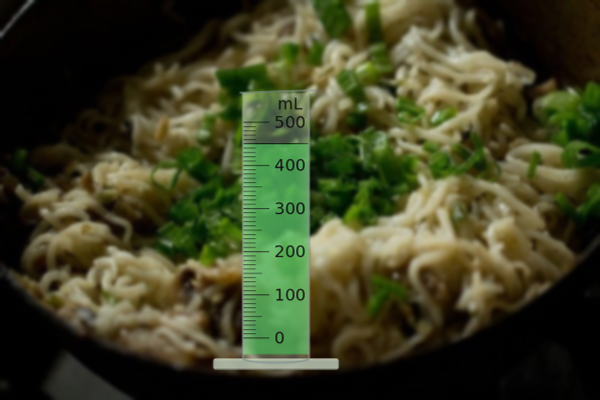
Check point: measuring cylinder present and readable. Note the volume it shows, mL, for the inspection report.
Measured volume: 450 mL
